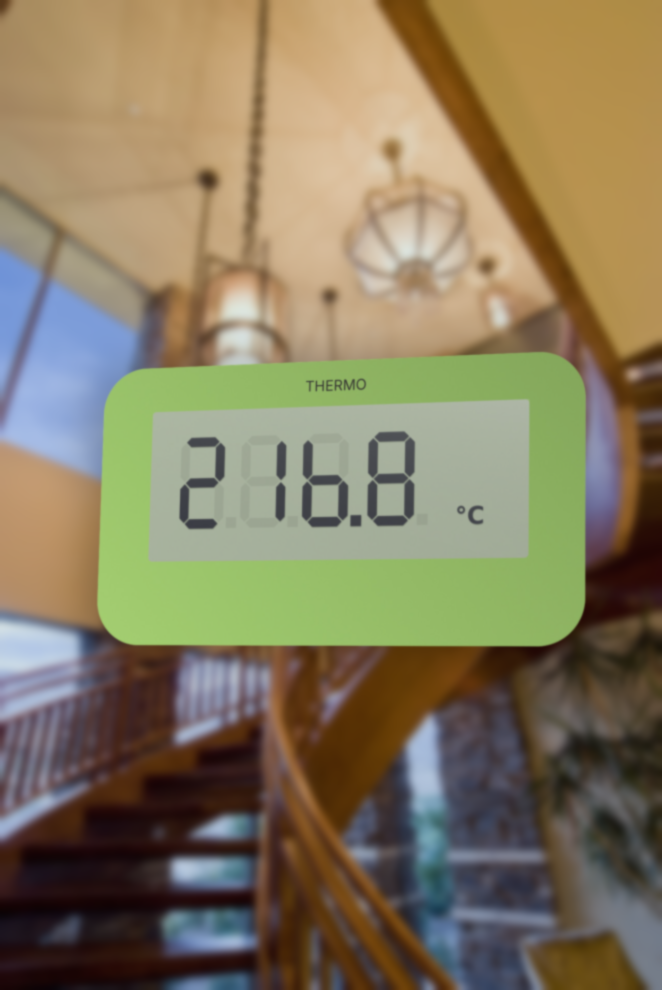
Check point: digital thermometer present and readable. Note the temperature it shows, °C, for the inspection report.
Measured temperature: 216.8 °C
